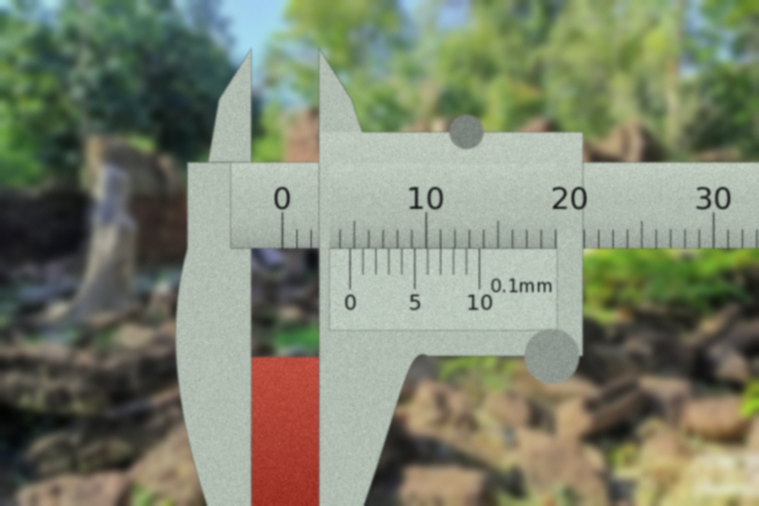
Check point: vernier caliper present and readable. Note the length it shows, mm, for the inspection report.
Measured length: 4.7 mm
